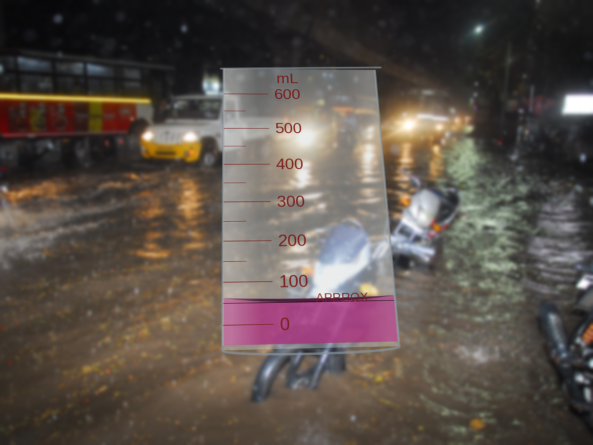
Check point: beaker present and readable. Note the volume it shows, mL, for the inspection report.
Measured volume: 50 mL
